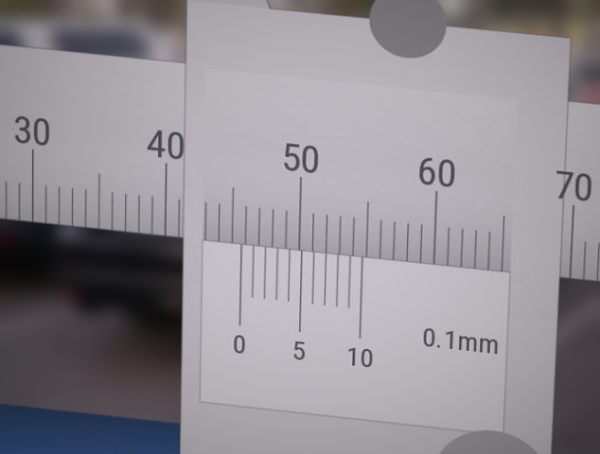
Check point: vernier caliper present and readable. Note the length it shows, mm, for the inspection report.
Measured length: 45.7 mm
